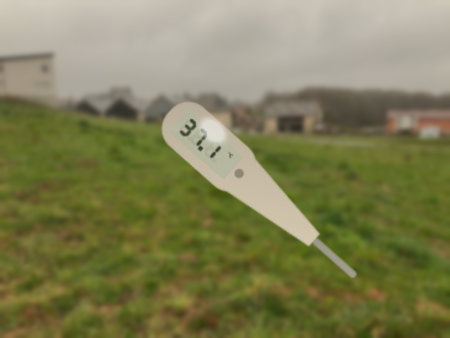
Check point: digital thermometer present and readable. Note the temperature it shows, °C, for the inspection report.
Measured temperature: 37.1 °C
